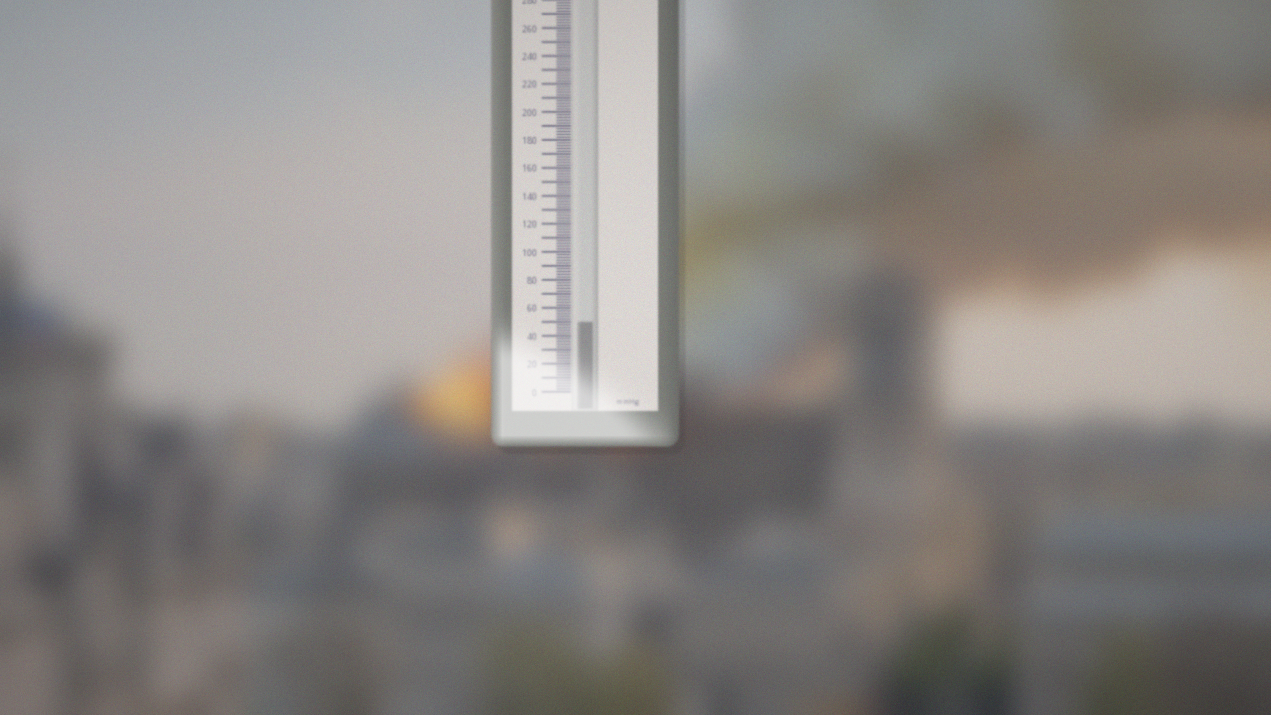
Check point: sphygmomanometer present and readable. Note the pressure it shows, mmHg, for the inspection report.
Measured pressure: 50 mmHg
